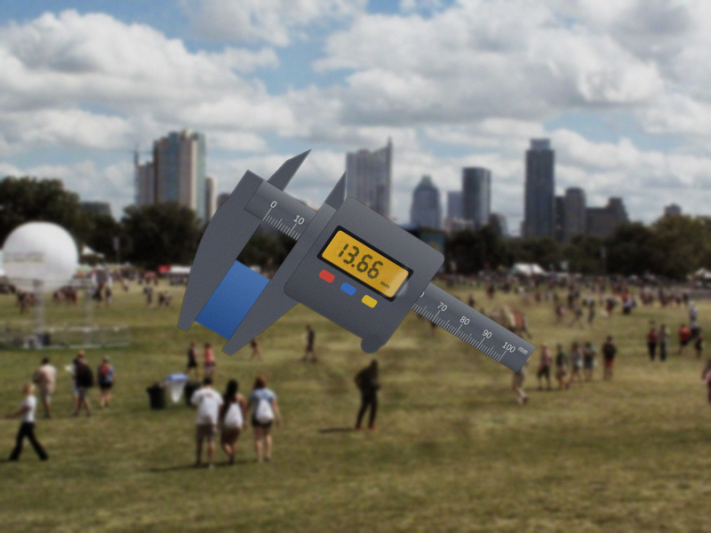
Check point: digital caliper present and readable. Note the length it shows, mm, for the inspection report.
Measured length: 13.66 mm
